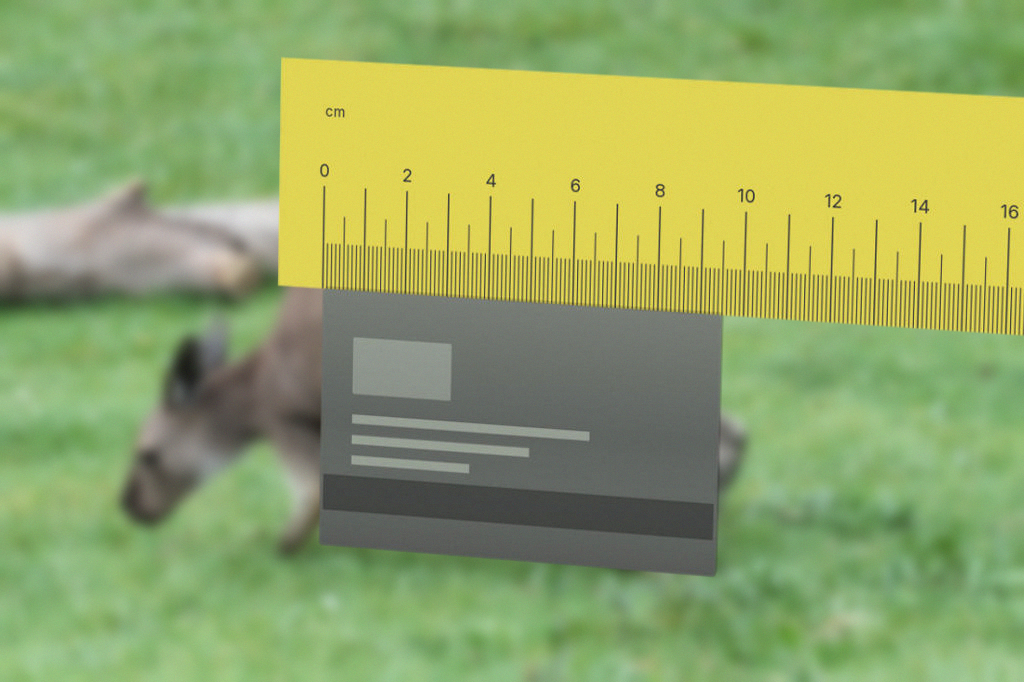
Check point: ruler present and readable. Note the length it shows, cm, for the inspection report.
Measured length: 9.5 cm
